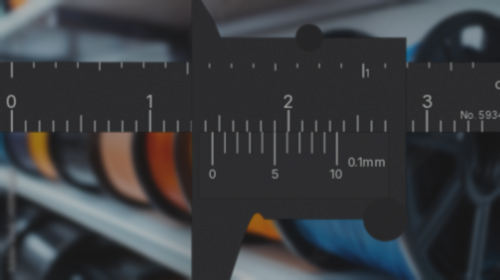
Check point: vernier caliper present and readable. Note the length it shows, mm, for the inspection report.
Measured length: 14.5 mm
